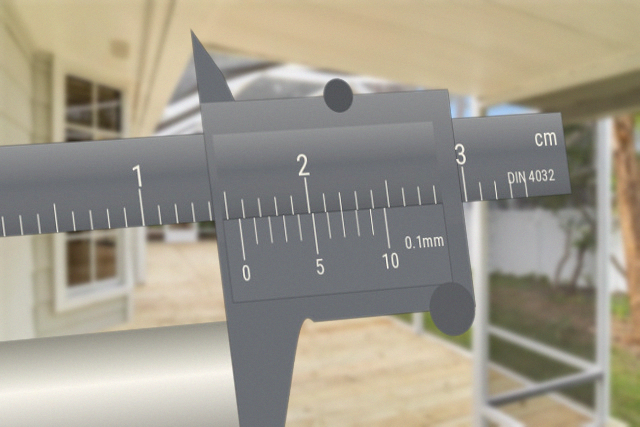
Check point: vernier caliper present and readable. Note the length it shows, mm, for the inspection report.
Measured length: 15.7 mm
